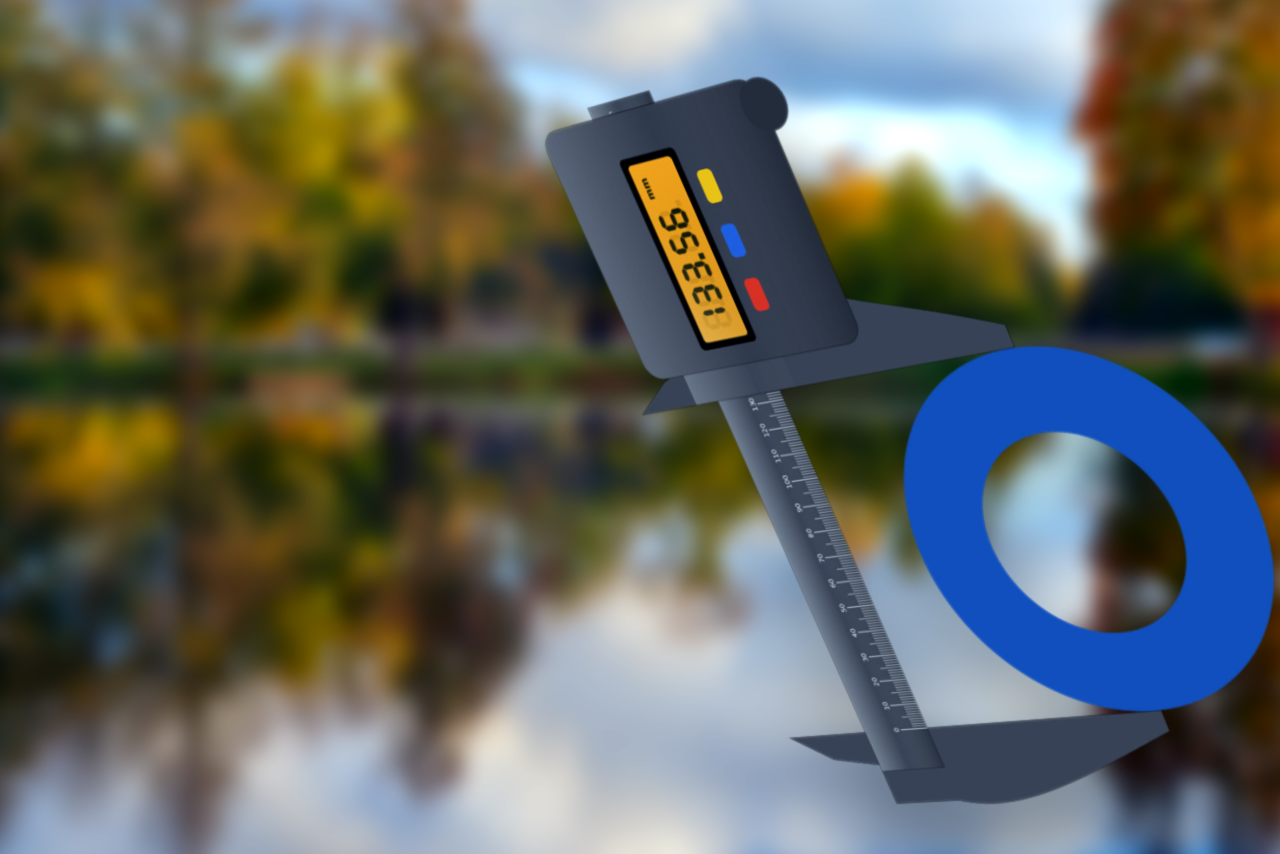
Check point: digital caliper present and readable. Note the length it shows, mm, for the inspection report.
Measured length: 133.56 mm
